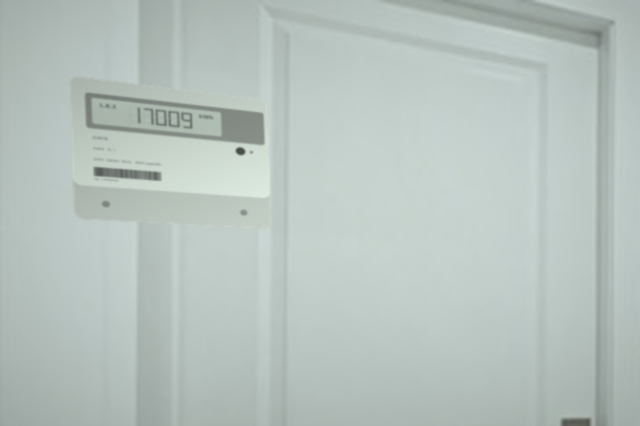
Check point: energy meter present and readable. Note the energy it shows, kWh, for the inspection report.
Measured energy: 17009 kWh
